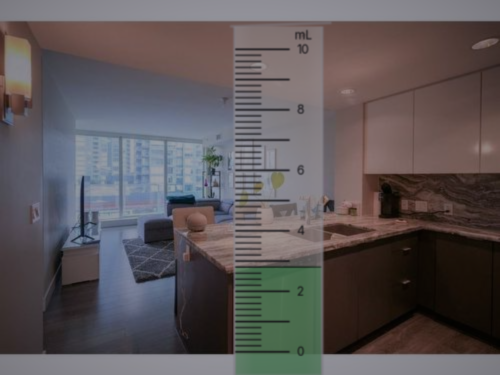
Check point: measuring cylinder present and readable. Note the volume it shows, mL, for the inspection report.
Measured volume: 2.8 mL
